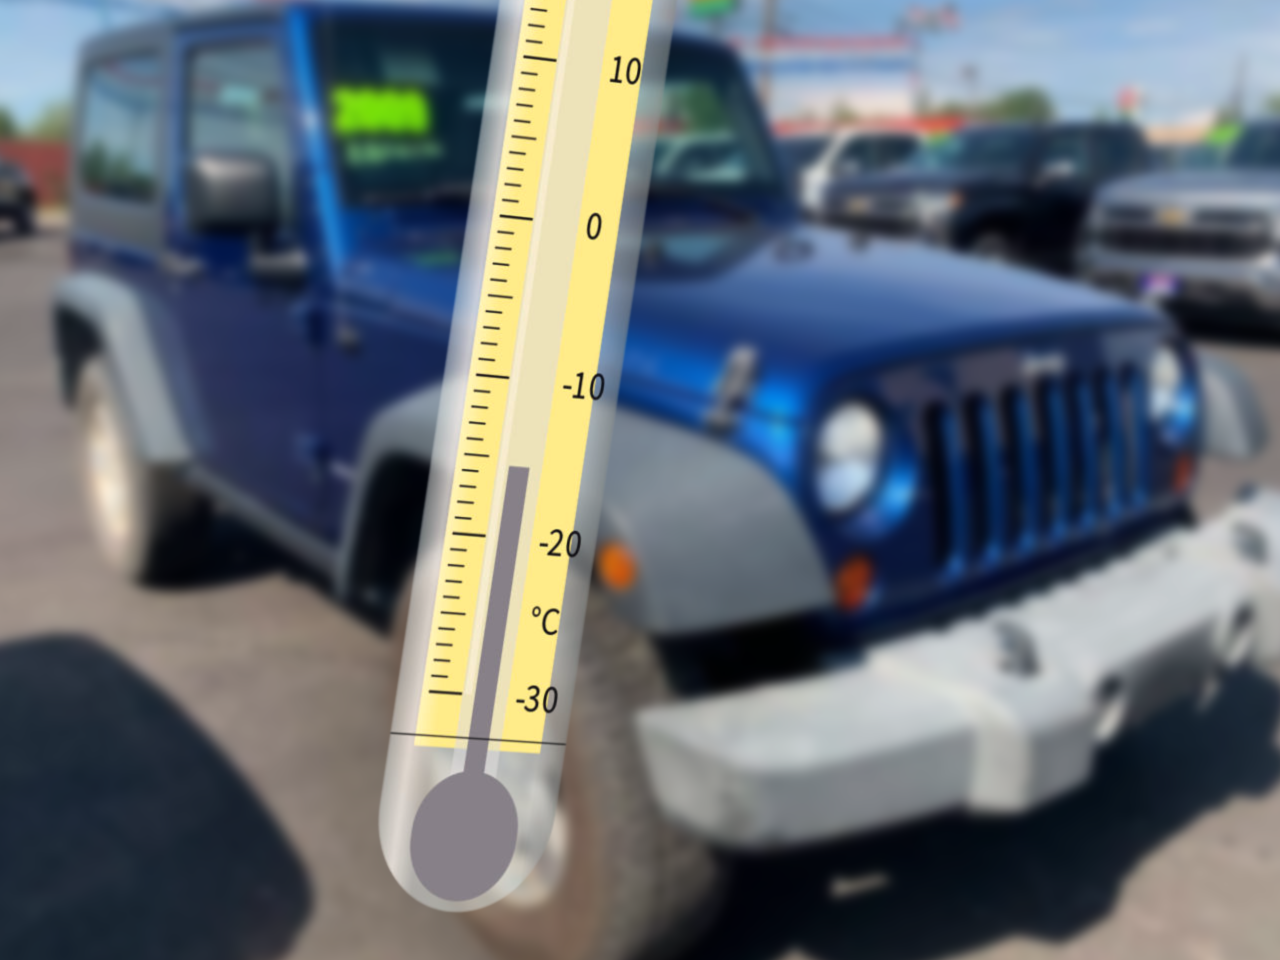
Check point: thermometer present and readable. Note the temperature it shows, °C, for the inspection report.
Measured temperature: -15.5 °C
